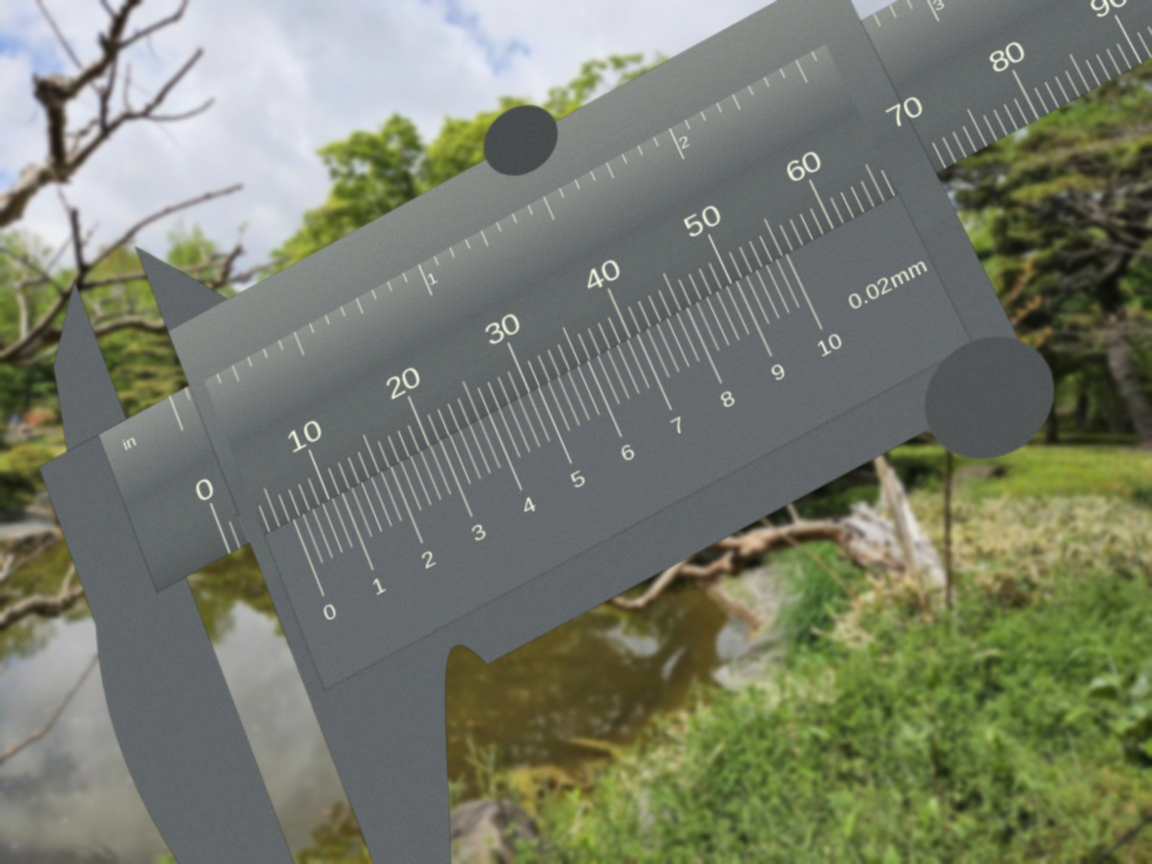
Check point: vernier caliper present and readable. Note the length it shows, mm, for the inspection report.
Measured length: 6.4 mm
